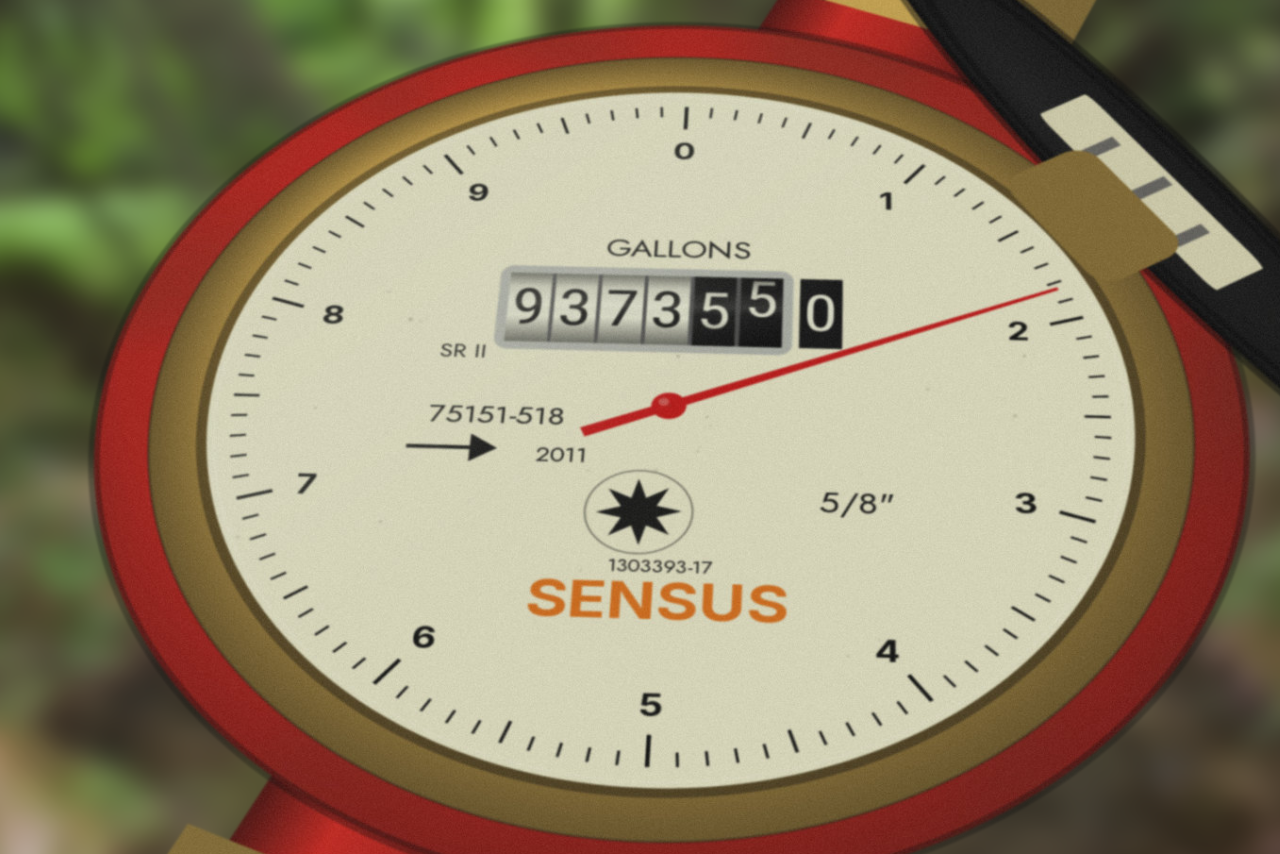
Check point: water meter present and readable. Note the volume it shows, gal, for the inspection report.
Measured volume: 9373551.8 gal
